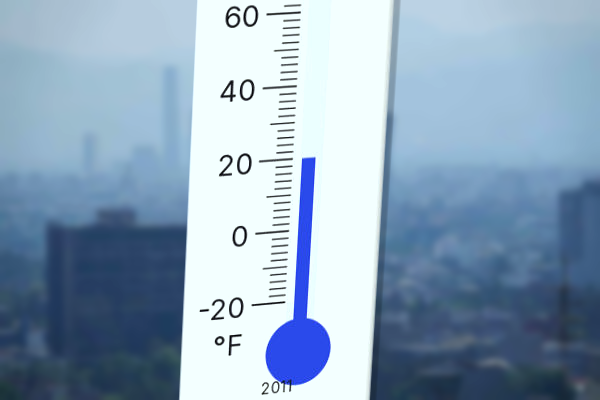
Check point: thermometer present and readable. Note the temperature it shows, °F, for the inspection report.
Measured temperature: 20 °F
